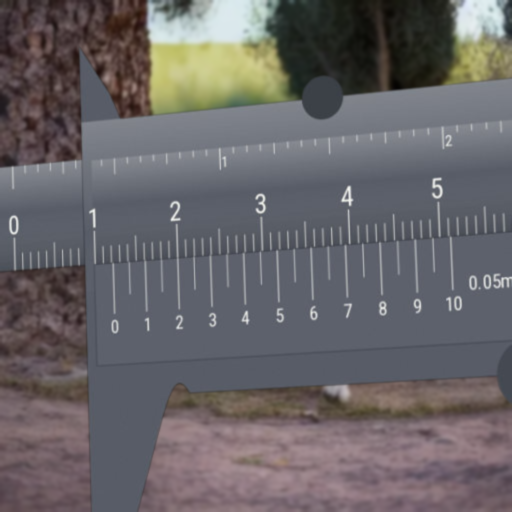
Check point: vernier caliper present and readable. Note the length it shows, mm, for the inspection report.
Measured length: 12.2 mm
